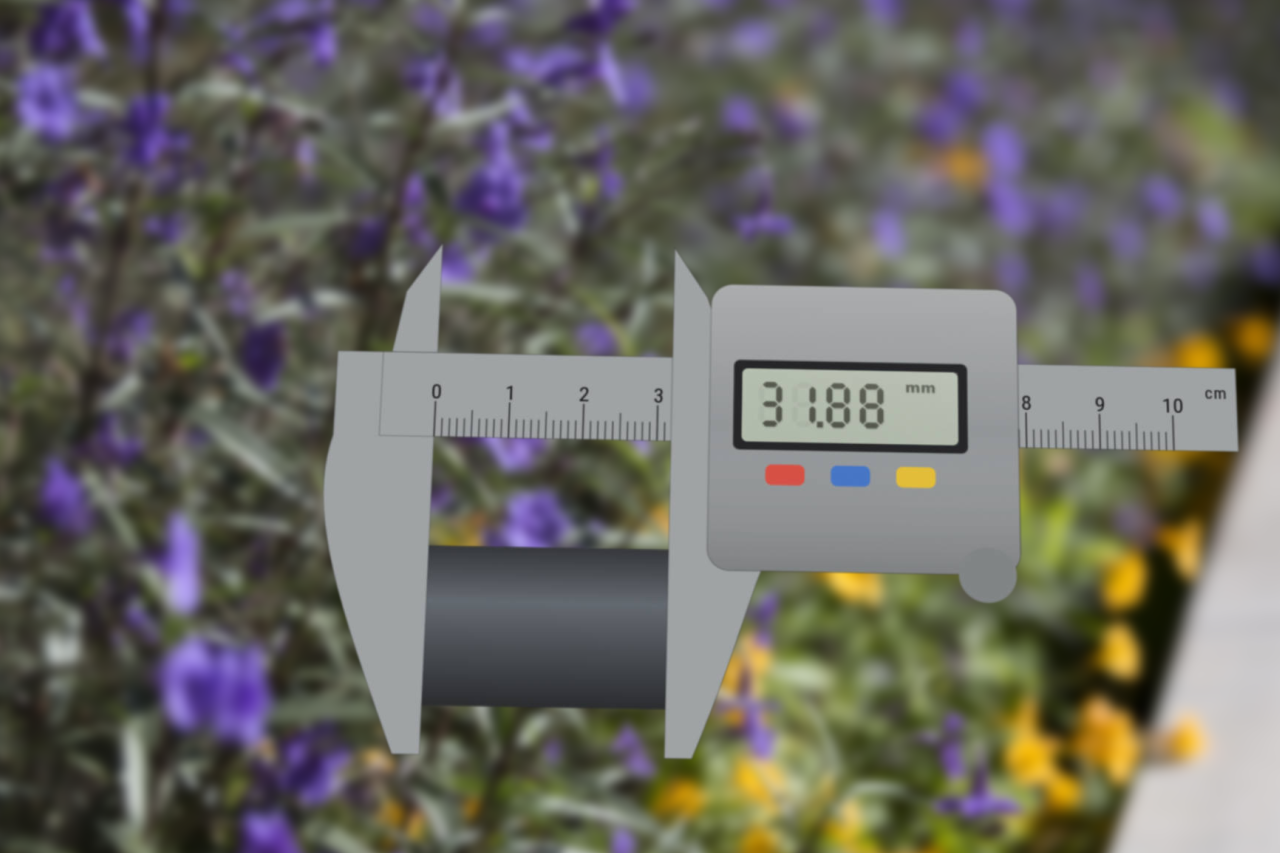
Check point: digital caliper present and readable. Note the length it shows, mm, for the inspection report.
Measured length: 31.88 mm
